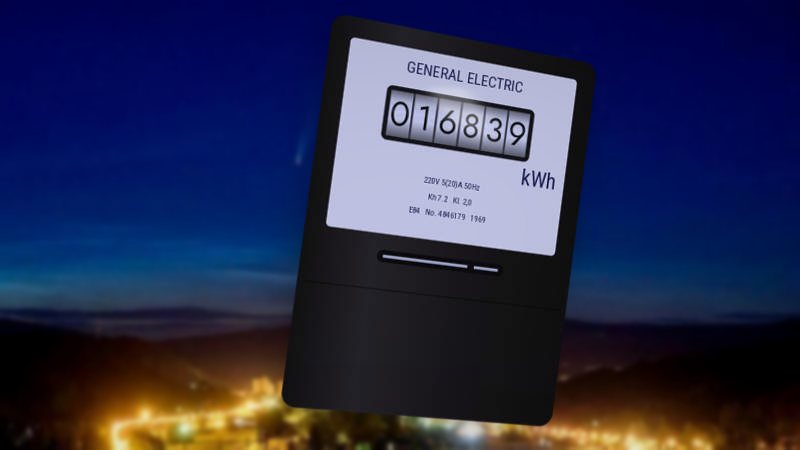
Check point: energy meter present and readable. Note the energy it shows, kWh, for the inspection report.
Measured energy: 16839 kWh
